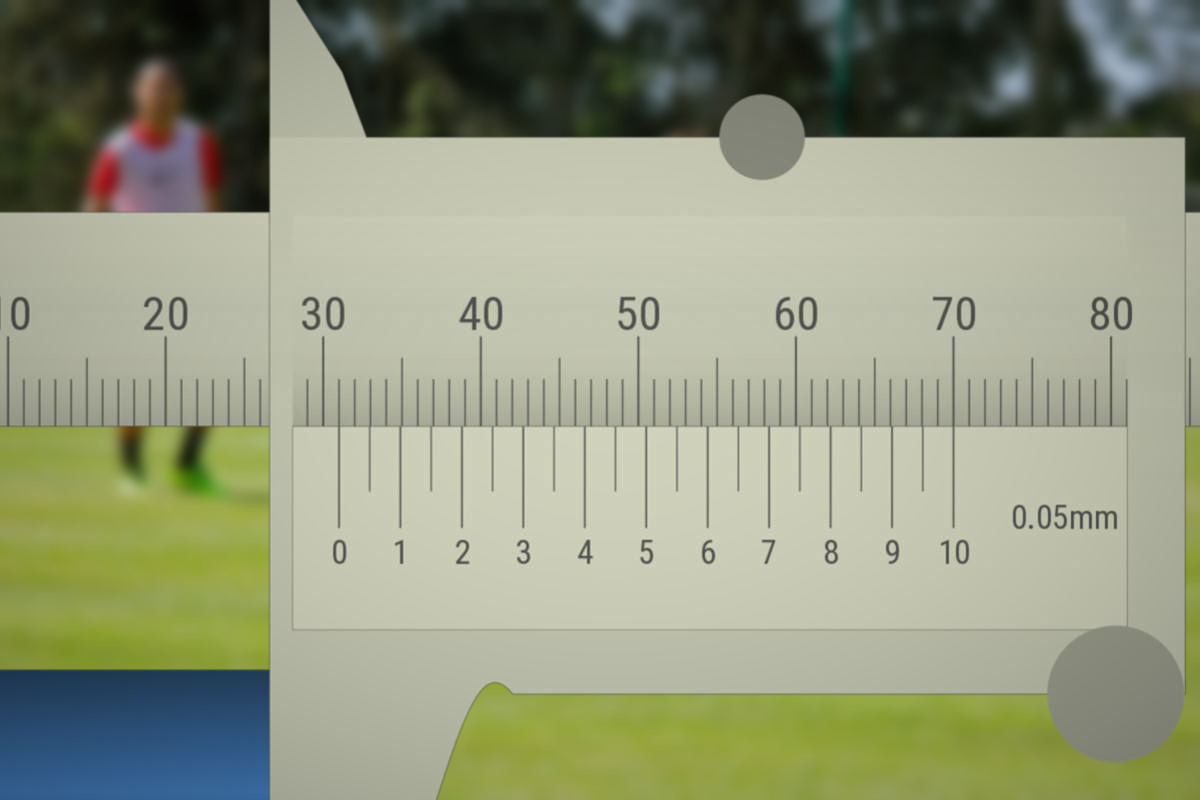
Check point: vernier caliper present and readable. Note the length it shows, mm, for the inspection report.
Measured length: 31.0 mm
